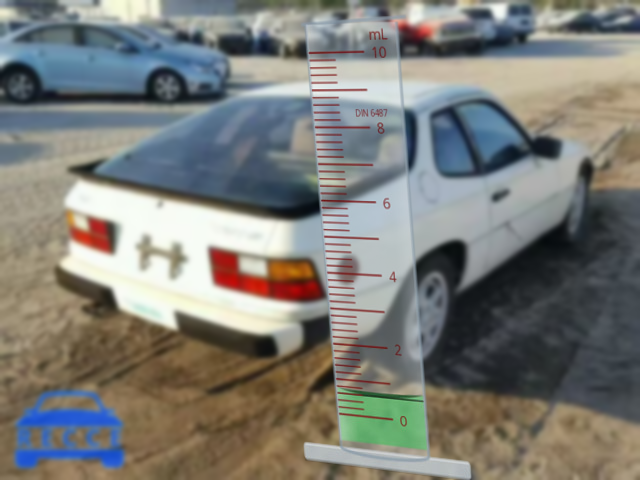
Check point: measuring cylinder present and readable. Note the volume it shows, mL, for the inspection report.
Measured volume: 0.6 mL
